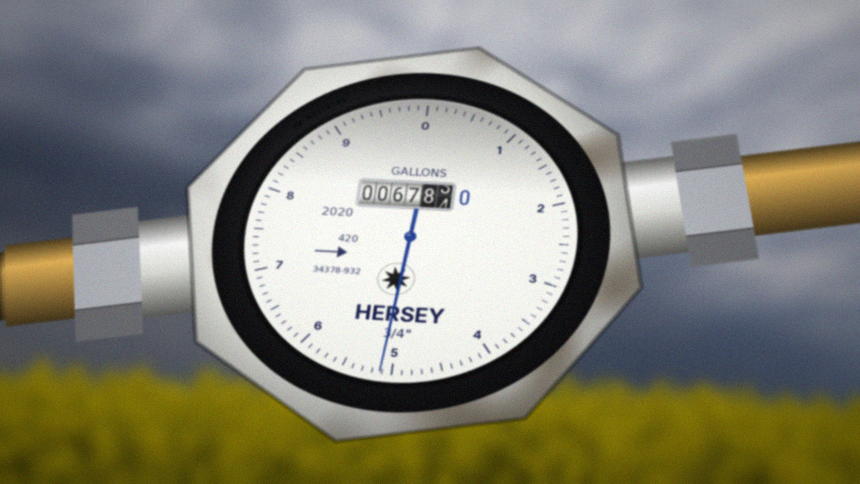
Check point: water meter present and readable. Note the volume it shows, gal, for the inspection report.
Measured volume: 67835.1 gal
